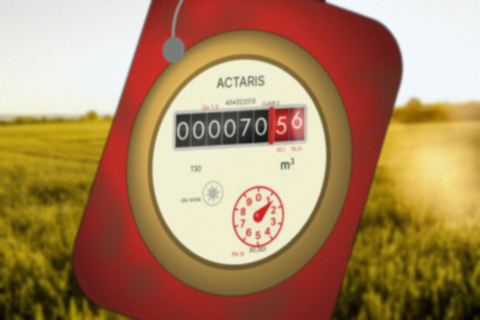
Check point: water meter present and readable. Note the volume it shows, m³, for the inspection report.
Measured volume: 70.561 m³
